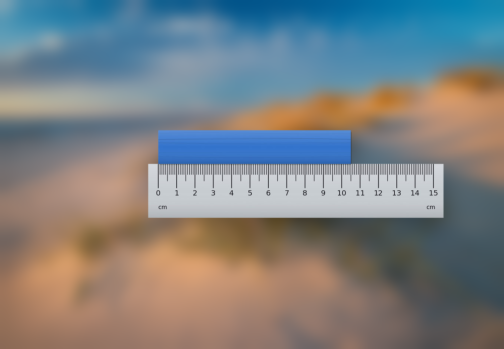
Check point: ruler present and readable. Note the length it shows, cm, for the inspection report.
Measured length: 10.5 cm
